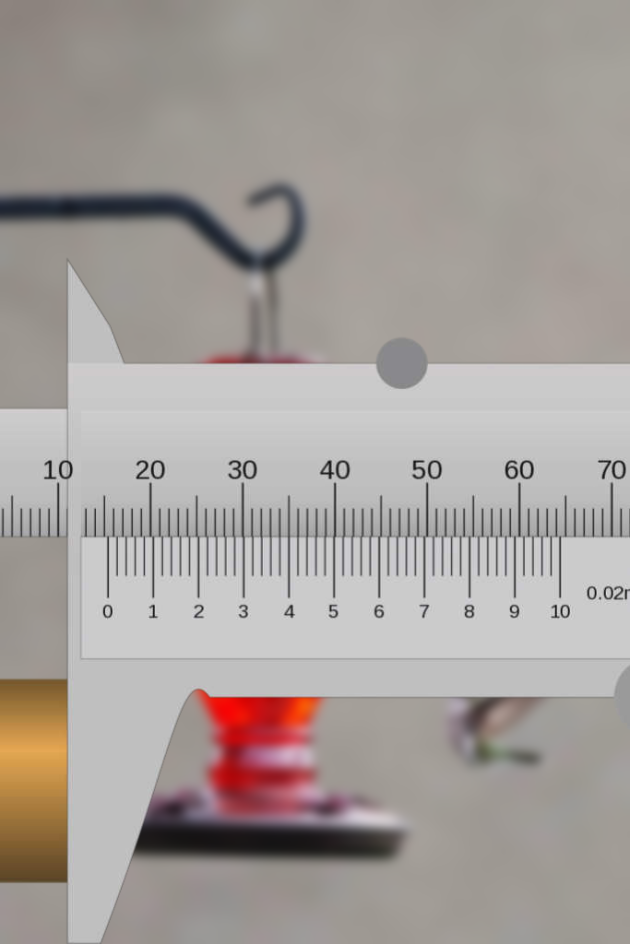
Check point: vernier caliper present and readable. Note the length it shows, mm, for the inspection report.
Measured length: 15.4 mm
